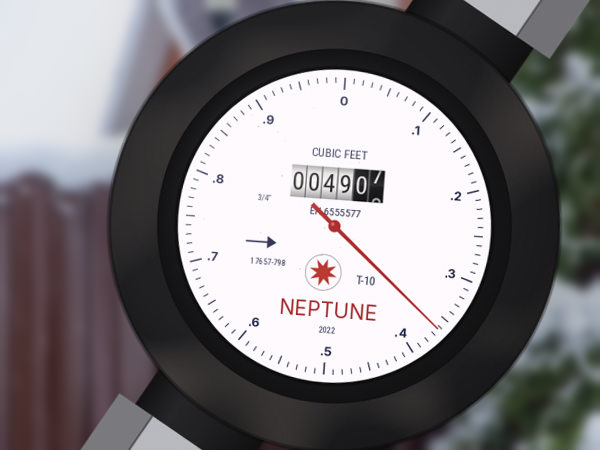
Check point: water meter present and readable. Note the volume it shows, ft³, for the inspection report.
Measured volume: 4907.36 ft³
